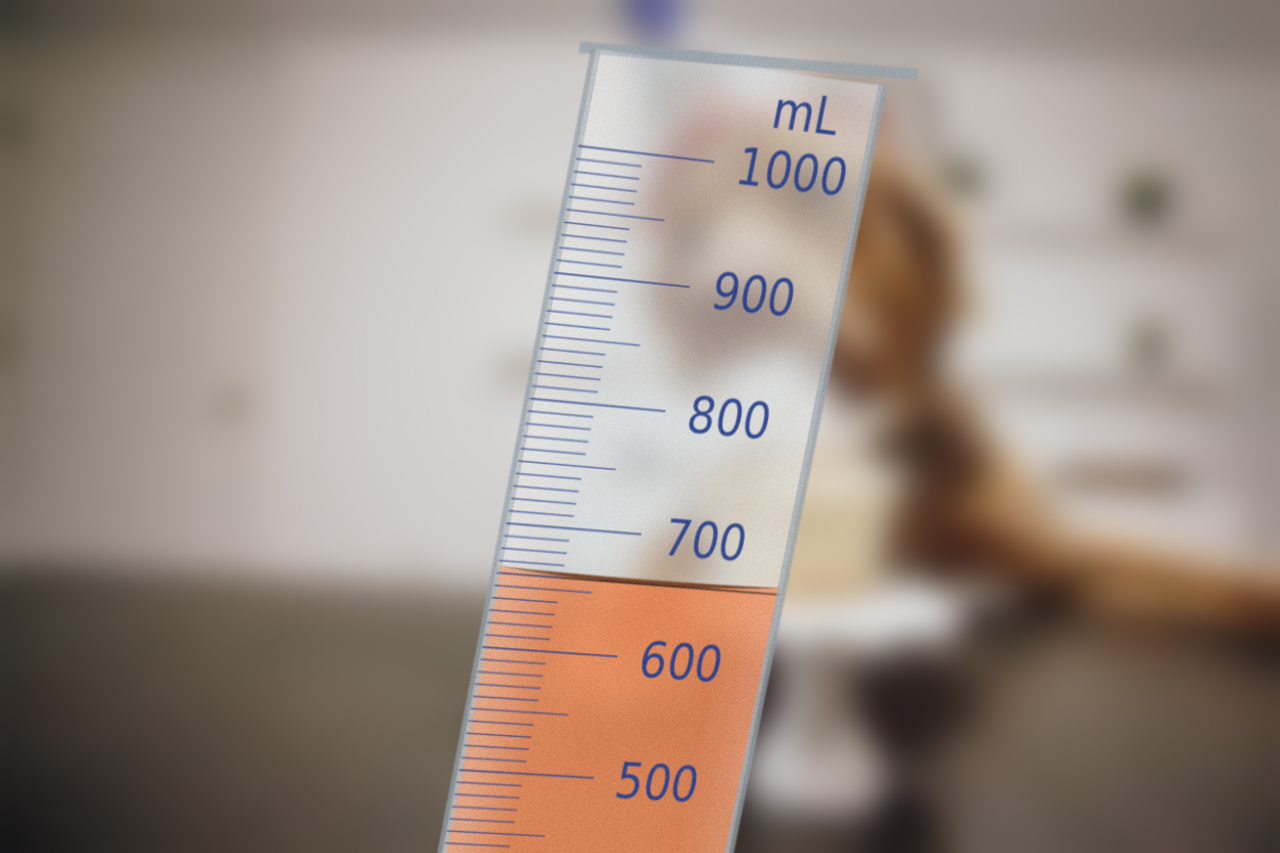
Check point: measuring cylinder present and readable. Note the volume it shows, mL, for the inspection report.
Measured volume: 660 mL
